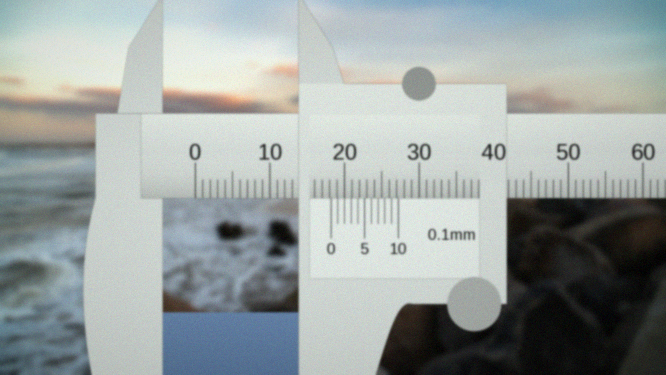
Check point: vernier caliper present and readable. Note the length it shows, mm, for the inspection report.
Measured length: 18.2 mm
